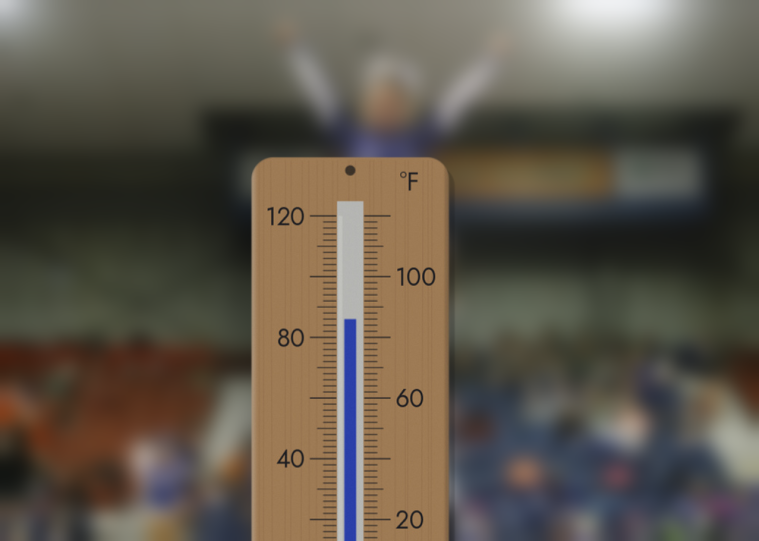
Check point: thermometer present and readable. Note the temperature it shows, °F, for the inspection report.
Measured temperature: 86 °F
